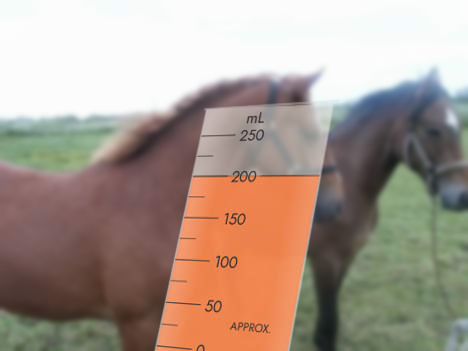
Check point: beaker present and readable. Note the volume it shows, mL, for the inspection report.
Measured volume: 200 mL
